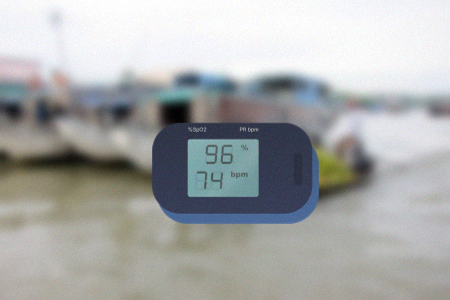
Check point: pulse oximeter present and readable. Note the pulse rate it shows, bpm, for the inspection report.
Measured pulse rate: 74 bpm
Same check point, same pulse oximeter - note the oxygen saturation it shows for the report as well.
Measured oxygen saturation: 96 %
